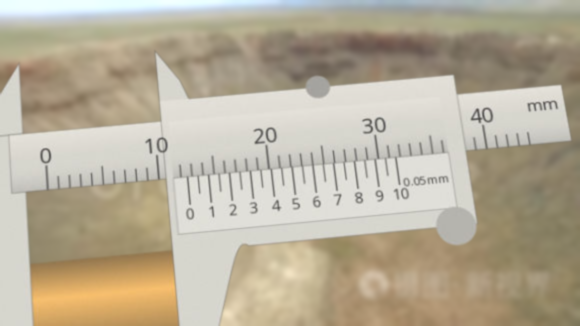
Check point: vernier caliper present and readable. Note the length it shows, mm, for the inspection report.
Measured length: 12.6 mm
